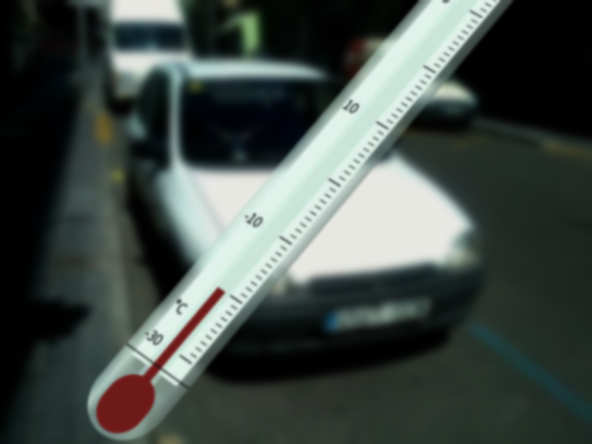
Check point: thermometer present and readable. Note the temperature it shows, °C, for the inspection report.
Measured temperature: -20 °C
